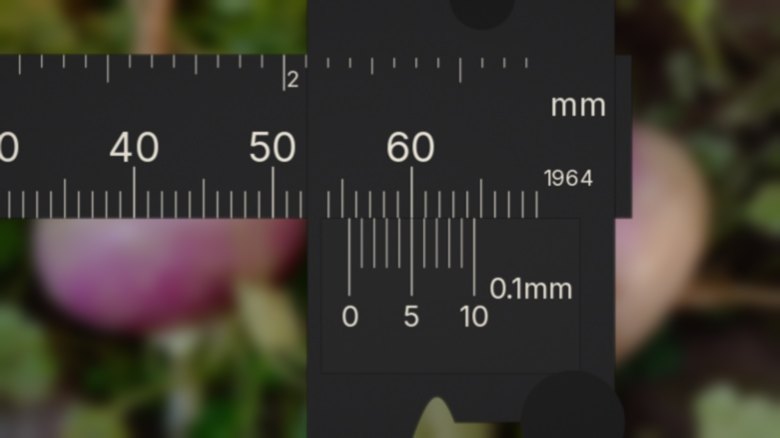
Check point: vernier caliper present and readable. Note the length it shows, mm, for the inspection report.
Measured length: 55.5 mm
